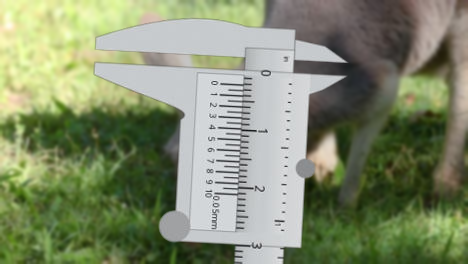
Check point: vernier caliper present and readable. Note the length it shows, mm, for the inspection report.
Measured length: 2.2 mm
